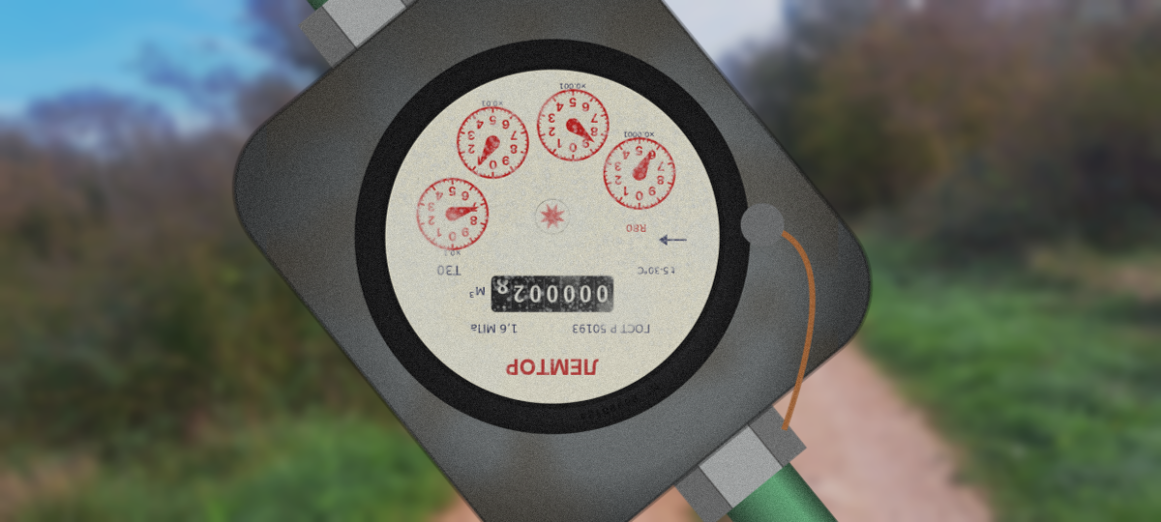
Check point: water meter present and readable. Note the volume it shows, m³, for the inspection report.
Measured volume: 27.7085 m³
